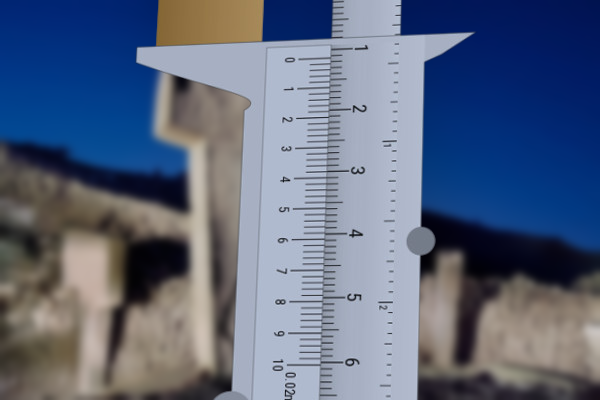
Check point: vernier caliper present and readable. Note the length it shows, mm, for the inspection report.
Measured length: 11.4 mm
